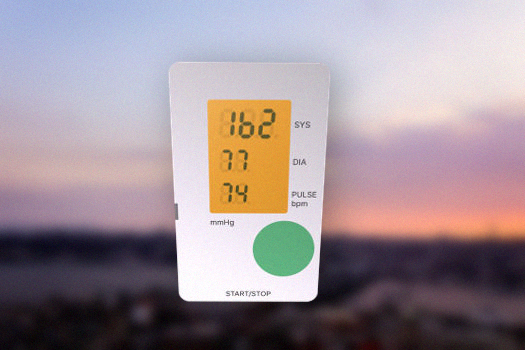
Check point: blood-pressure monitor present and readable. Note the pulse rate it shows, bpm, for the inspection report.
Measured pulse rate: 74 bpm
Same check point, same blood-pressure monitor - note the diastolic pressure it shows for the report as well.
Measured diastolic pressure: 77 mmHg
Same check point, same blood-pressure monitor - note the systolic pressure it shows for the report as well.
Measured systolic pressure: 162 mmHg
